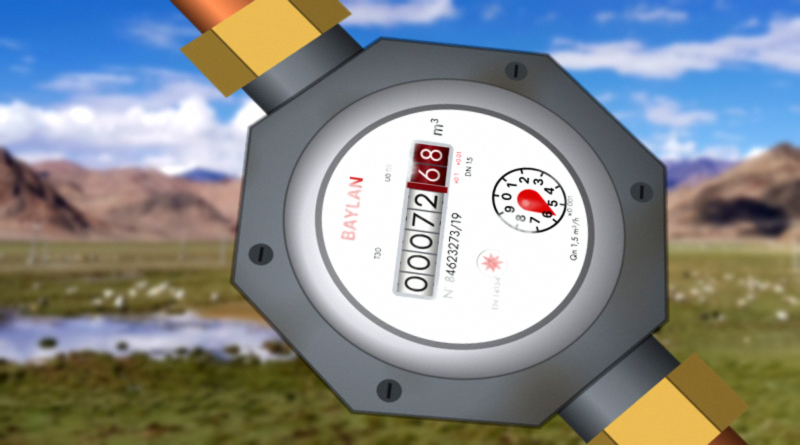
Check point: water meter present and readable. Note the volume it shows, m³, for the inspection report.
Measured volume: 72.685 m³
